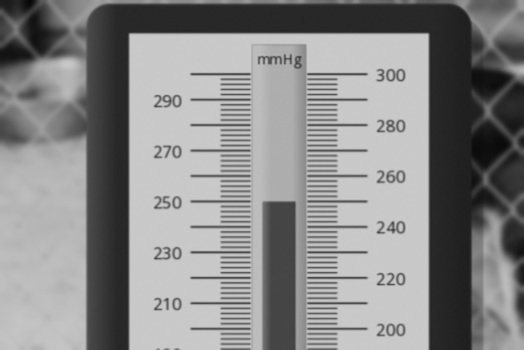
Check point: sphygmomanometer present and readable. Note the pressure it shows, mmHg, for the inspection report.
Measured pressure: 250 mmHg
